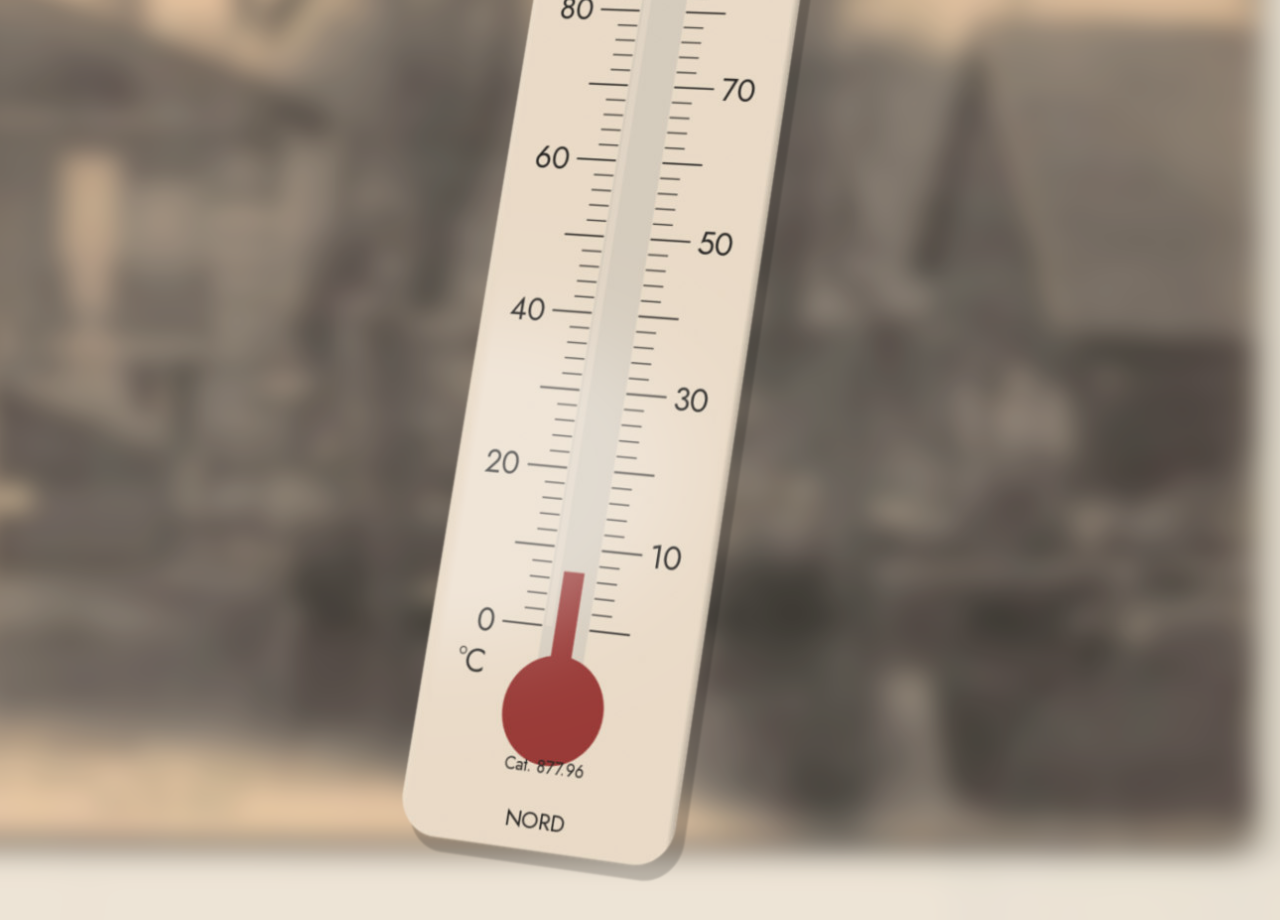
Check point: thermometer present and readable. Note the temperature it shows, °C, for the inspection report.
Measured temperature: 7 °C
